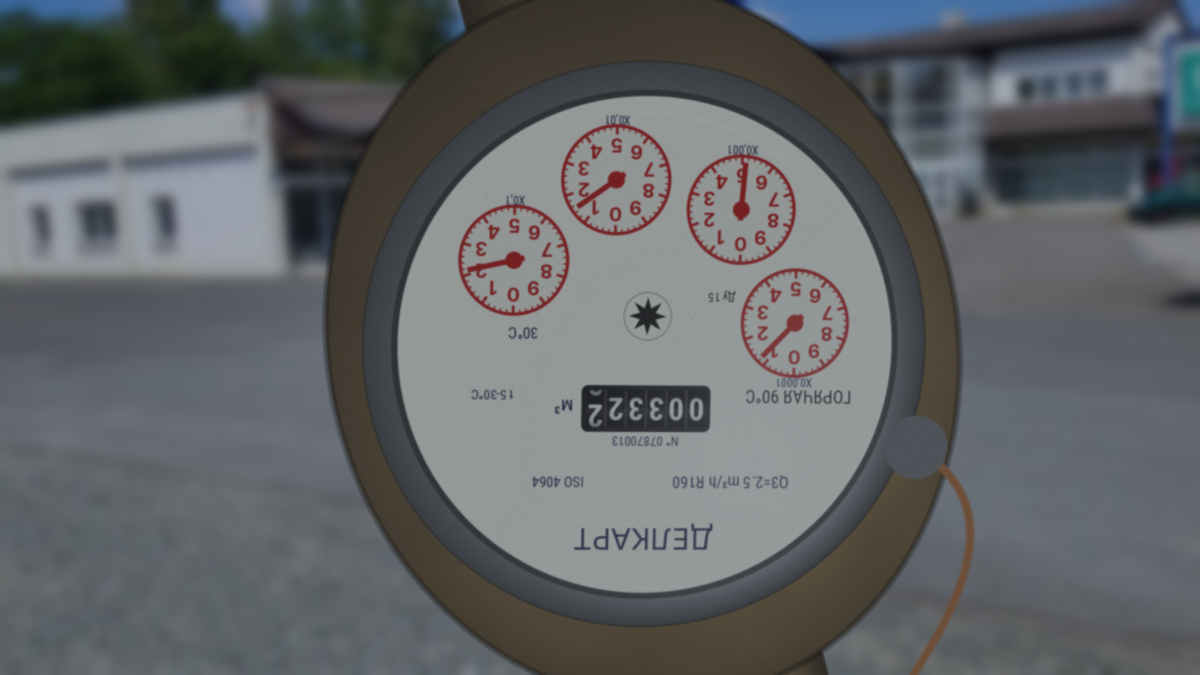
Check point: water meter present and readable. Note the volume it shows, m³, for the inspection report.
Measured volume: 3322.2151 m³
